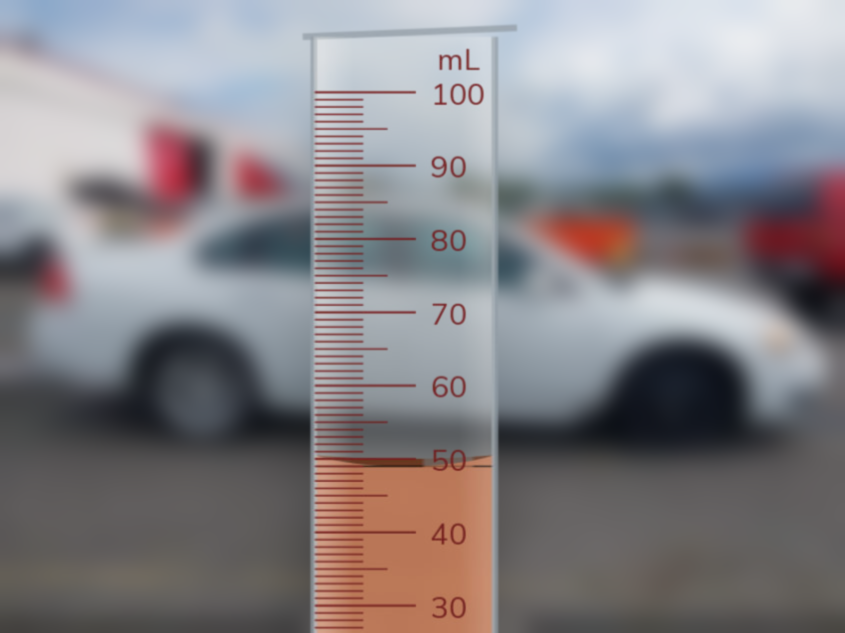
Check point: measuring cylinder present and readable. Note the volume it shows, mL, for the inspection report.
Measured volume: 49 mL
